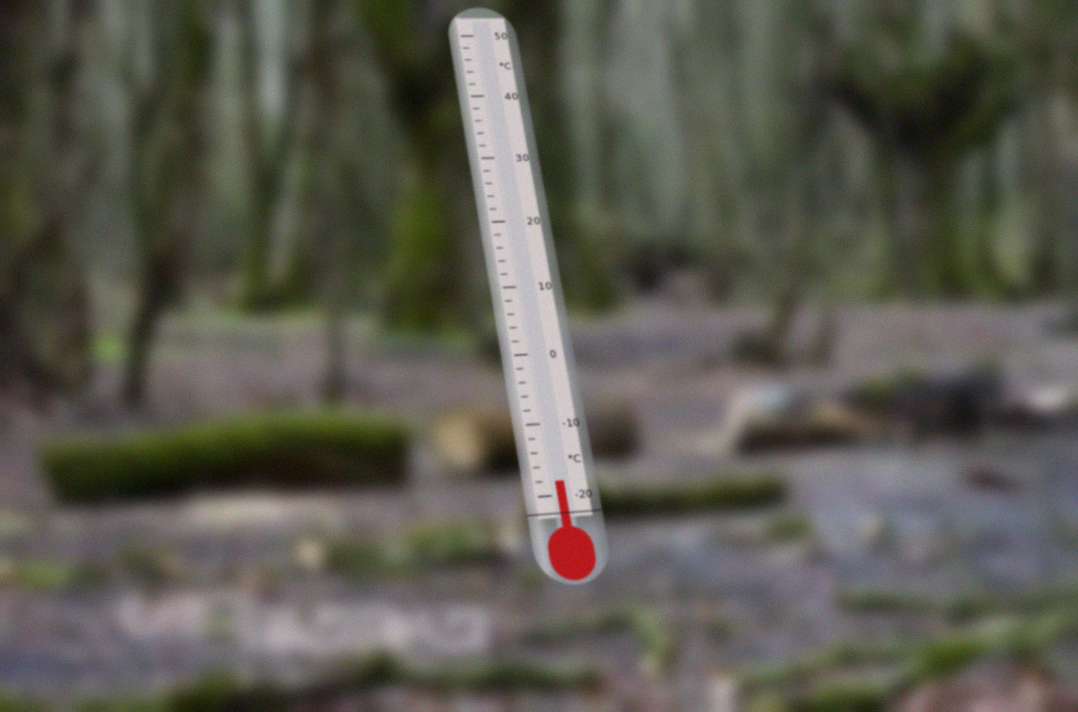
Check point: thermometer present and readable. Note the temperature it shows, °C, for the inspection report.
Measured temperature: -18 °C
